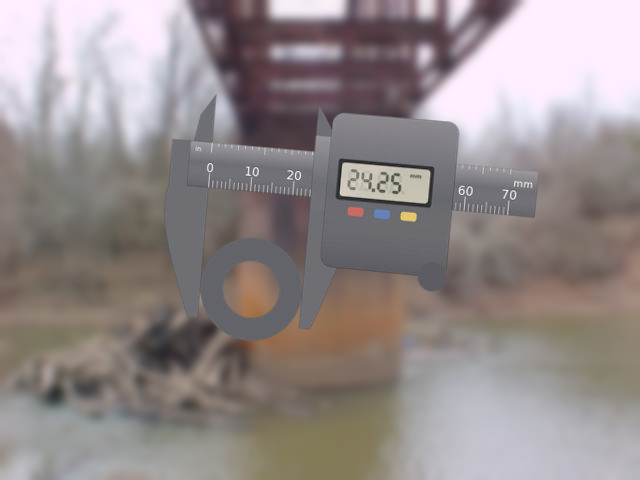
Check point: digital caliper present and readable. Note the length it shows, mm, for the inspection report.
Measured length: 24.25 mm
